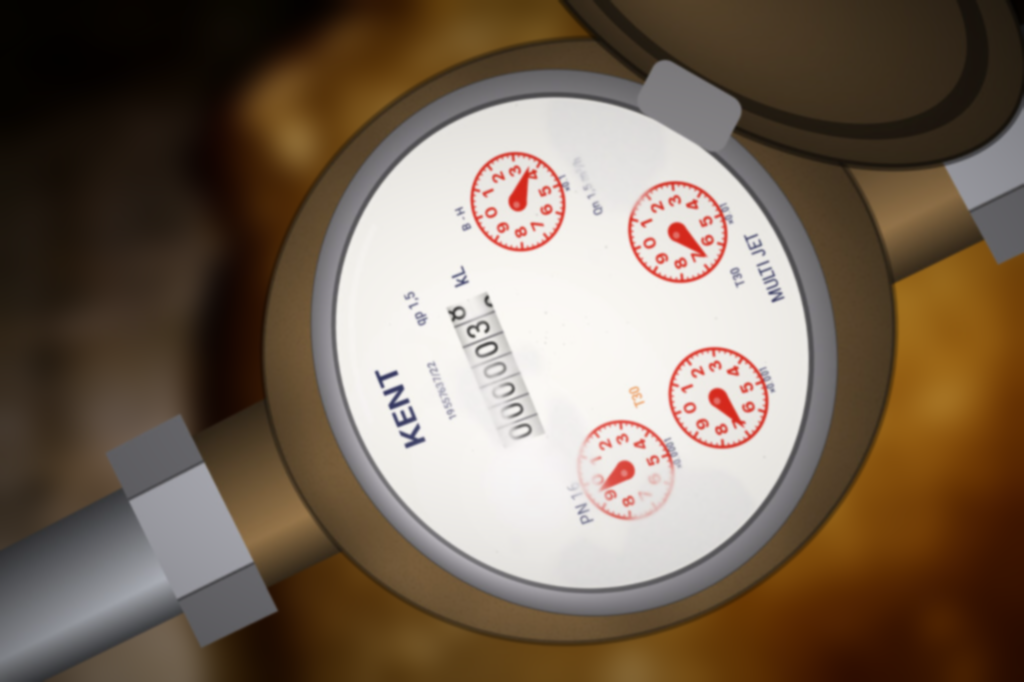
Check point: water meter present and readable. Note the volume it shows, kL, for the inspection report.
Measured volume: 38.3669 kL
